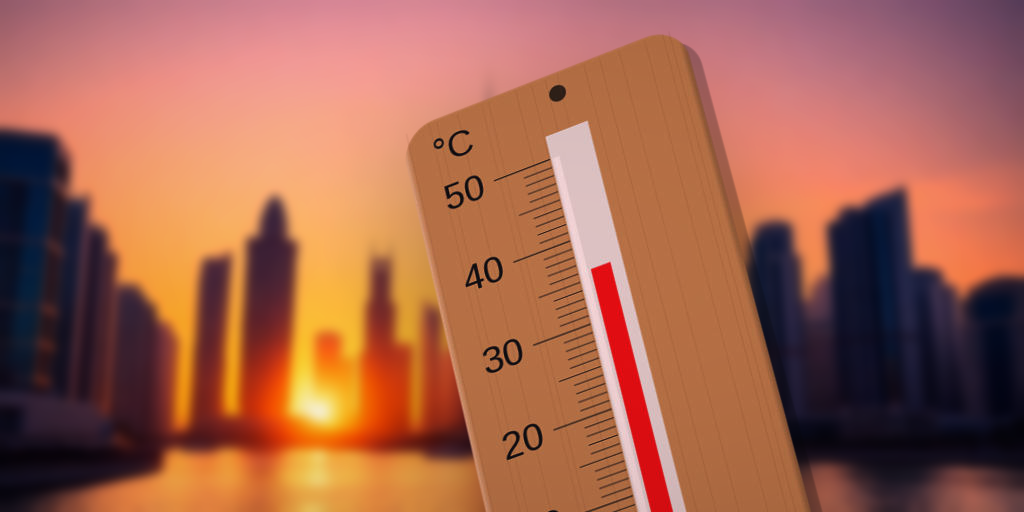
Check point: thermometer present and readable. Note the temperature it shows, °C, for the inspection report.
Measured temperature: 36 °C
